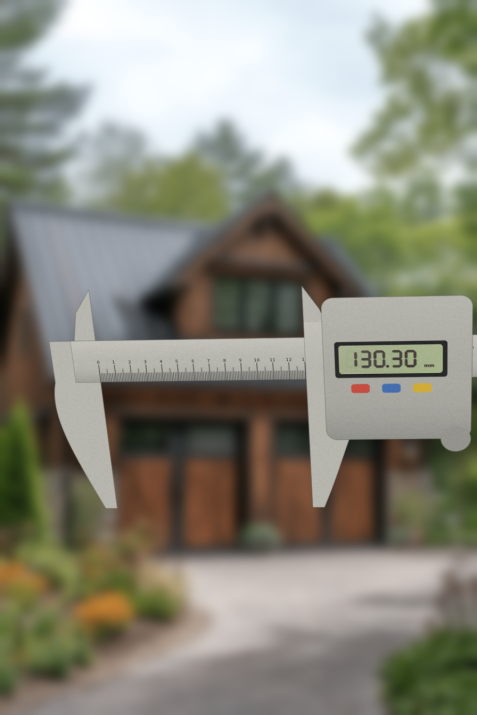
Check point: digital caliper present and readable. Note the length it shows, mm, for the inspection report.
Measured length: 130.30 mm
